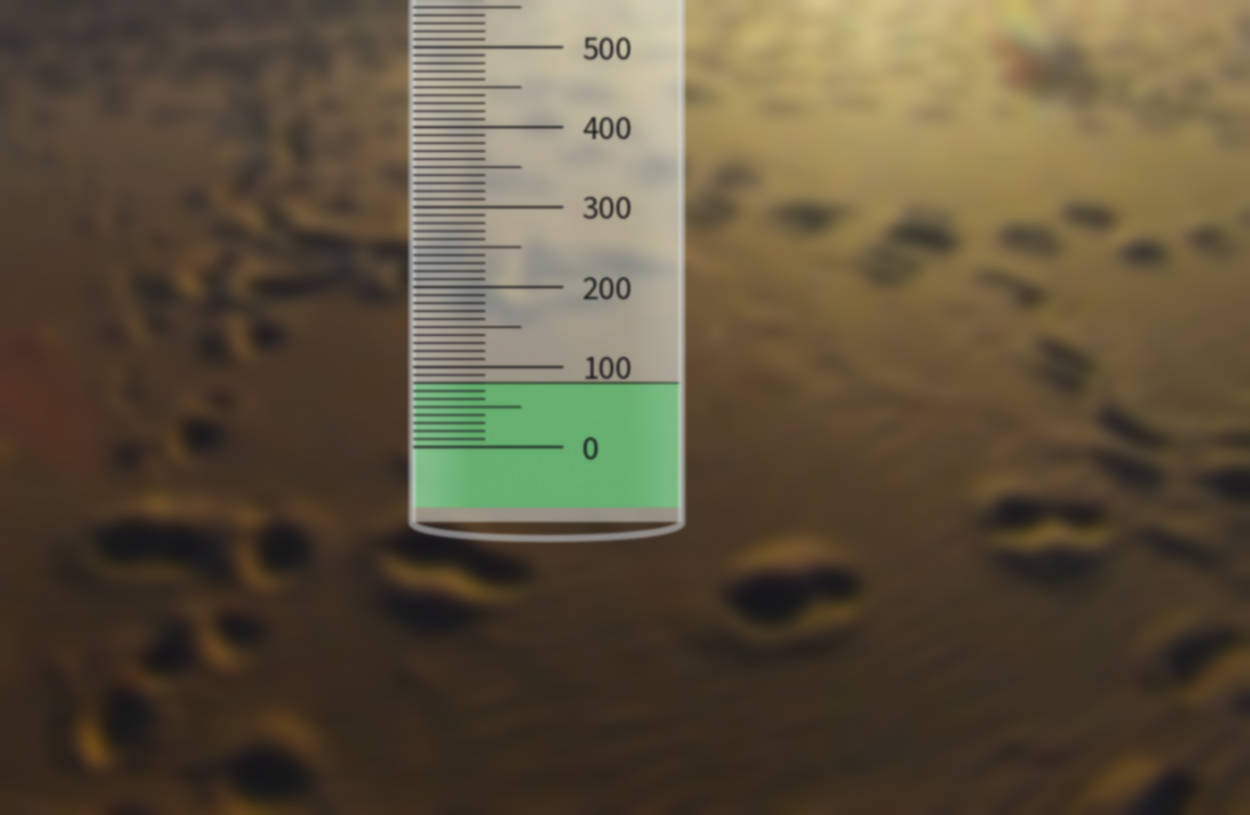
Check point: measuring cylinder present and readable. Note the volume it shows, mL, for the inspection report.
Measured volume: 80 mL
